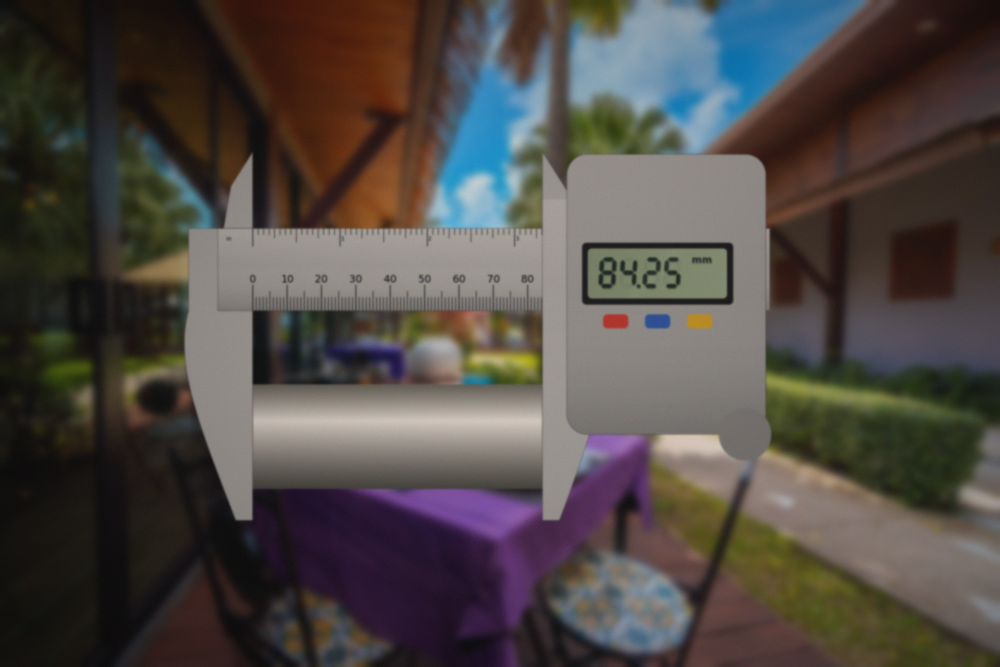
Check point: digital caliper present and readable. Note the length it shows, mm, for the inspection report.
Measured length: 84.25 mm
